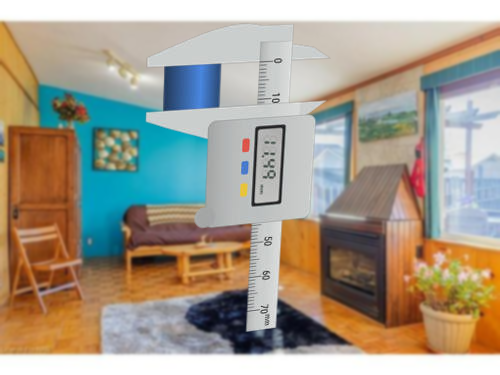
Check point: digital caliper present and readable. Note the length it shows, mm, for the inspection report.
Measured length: 11.49 mm
